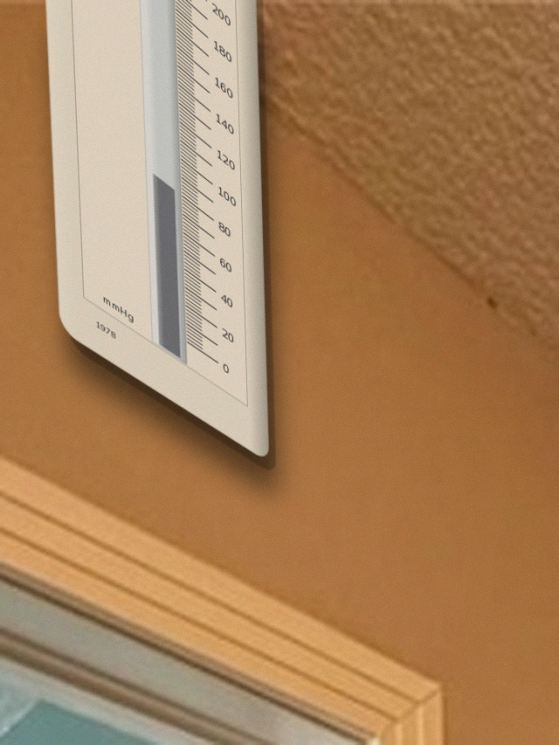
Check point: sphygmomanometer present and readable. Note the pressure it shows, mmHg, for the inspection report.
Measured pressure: 80 mmHg
